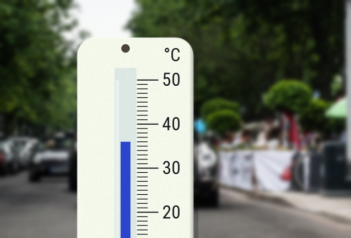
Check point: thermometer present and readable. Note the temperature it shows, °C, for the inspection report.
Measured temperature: 36 °C
